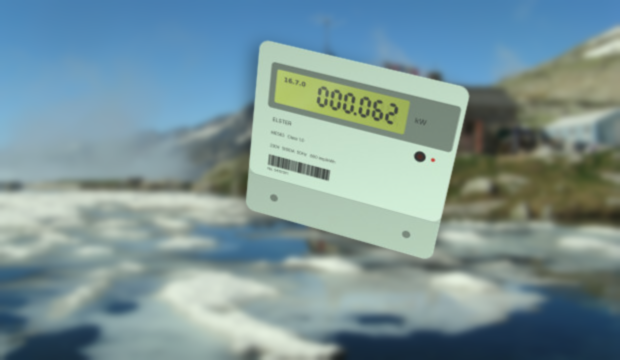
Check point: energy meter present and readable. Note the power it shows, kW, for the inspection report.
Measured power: 0.062 kW
